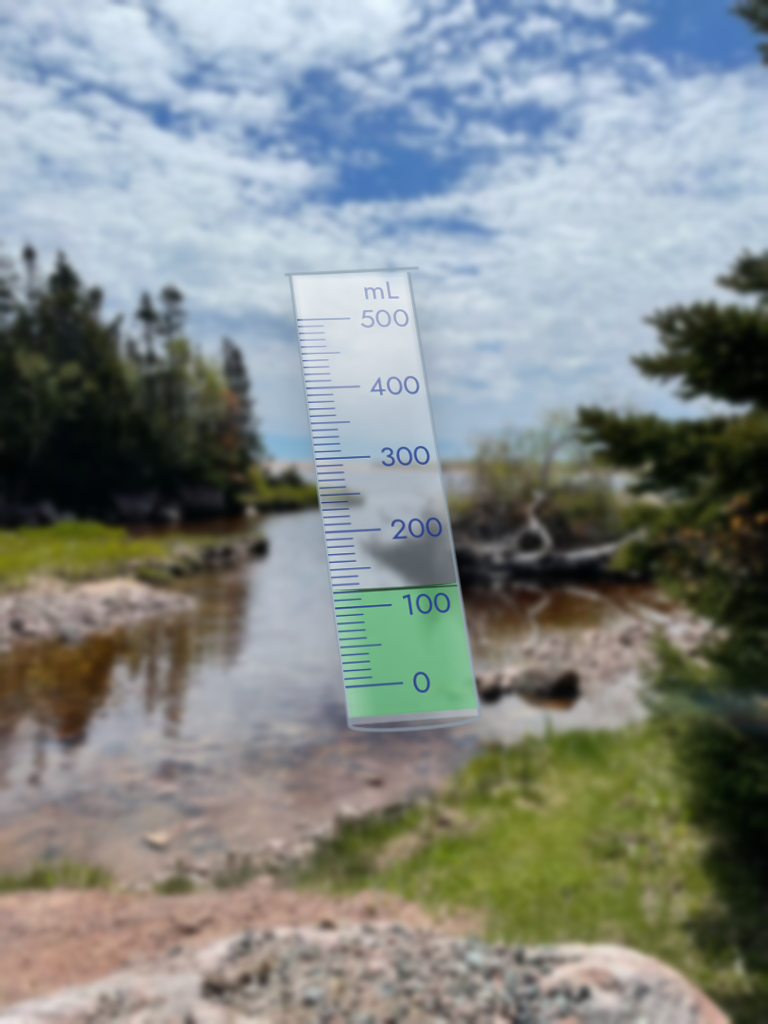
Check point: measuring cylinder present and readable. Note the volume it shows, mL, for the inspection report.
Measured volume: 120 mL
